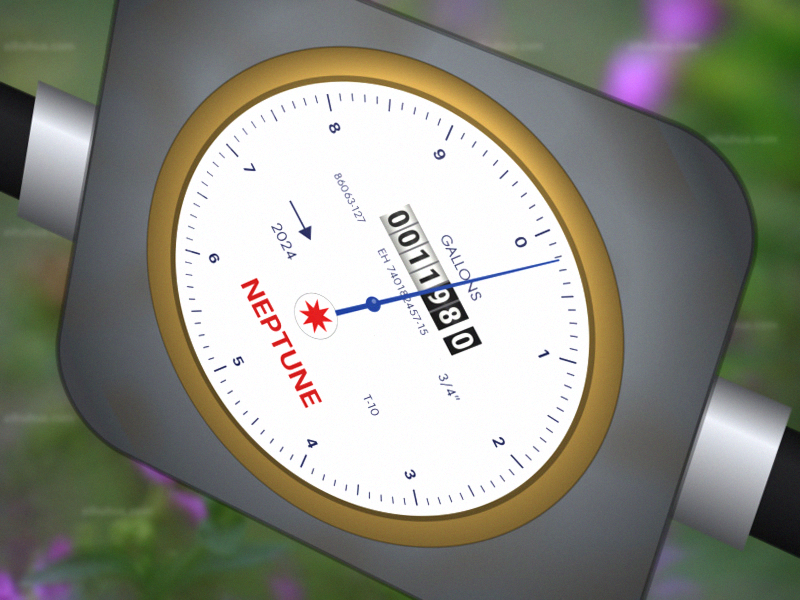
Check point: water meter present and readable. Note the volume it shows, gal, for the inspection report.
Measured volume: 11980.2 gal
